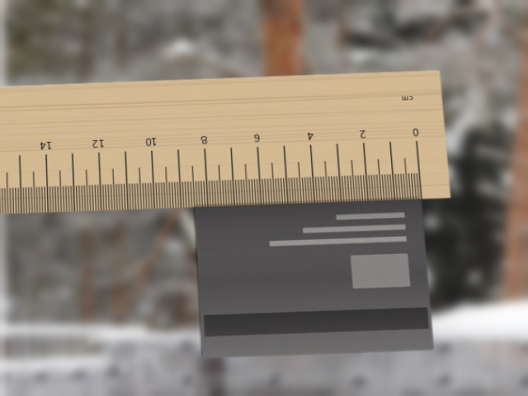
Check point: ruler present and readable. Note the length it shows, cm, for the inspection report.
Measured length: 8.5 cm
